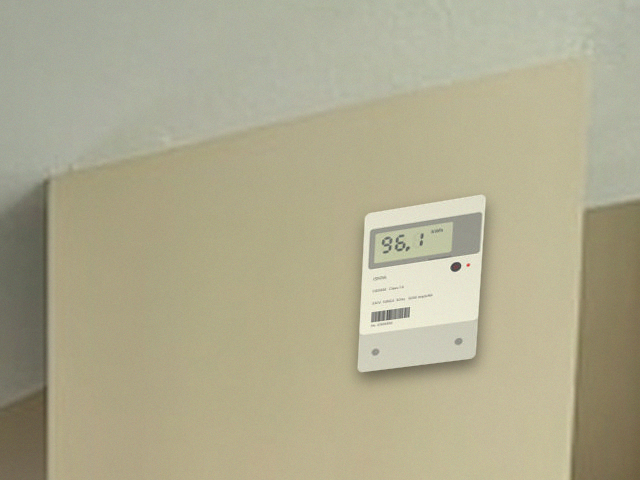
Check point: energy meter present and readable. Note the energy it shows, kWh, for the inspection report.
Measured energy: 96.1 kWh
